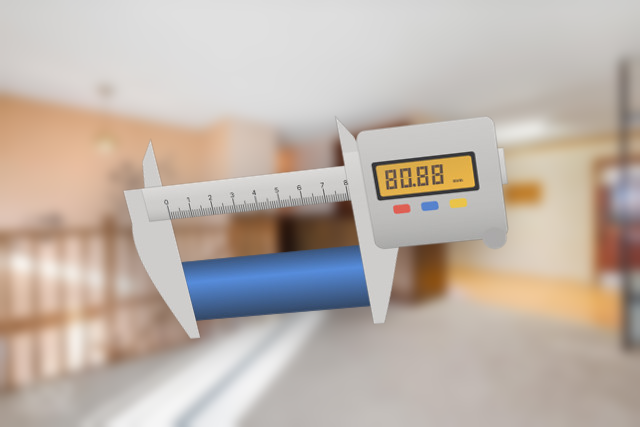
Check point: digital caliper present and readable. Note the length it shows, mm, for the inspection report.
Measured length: 80.88 mm
